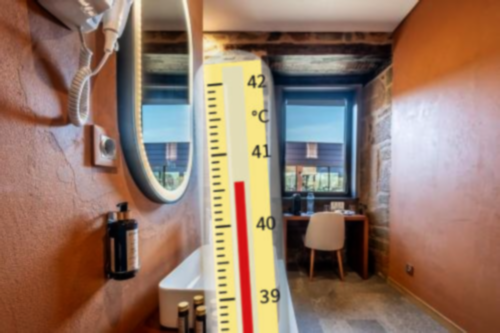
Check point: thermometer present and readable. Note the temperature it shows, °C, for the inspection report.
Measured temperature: 40.6 °C
